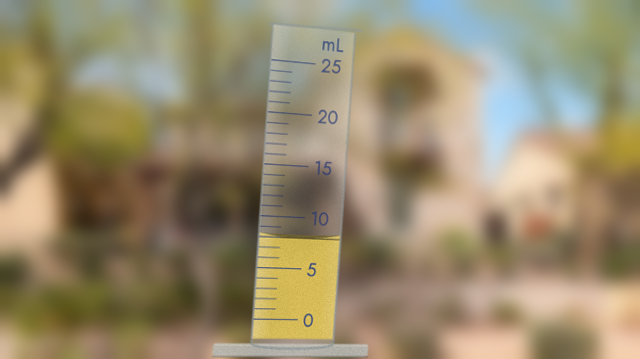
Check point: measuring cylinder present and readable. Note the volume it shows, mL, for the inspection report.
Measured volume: 8 mL
